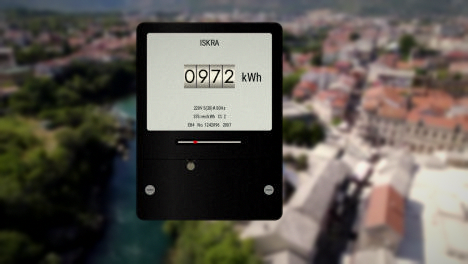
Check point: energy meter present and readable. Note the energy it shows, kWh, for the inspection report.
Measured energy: 972 kWh
